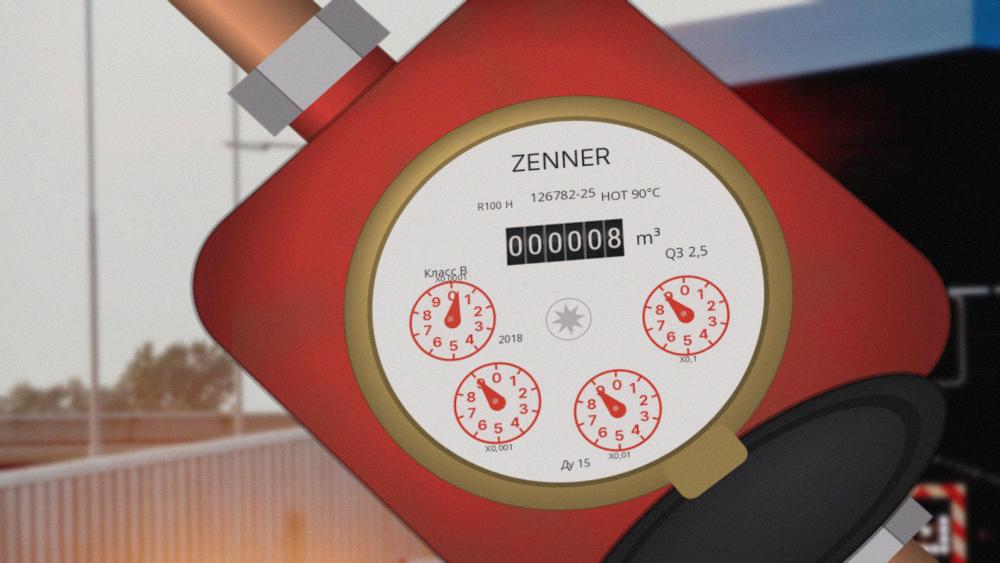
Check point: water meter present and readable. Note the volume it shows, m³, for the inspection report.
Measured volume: 8.8890 m³
